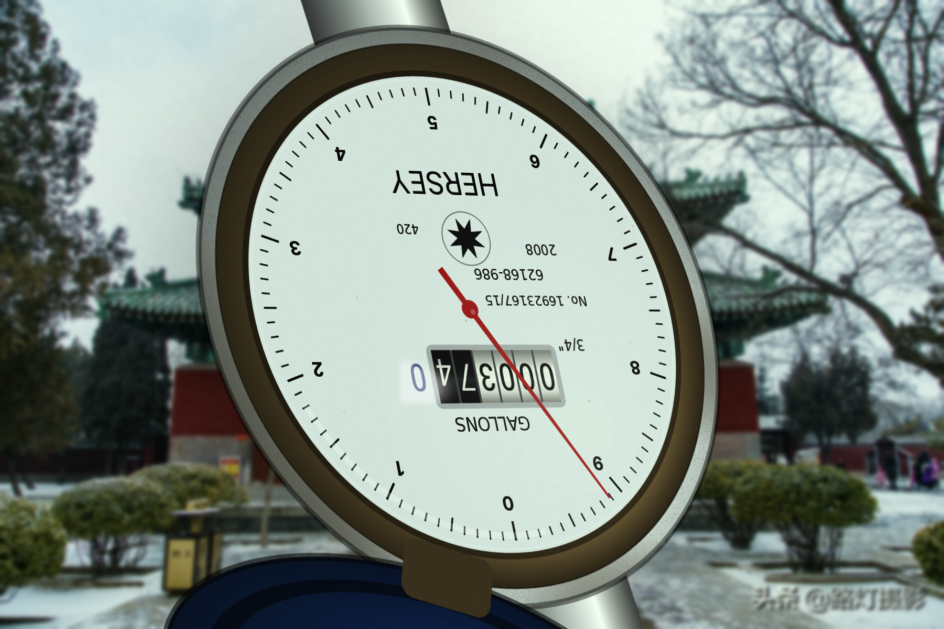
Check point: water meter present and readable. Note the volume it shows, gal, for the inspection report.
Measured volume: 3739.1 gal
